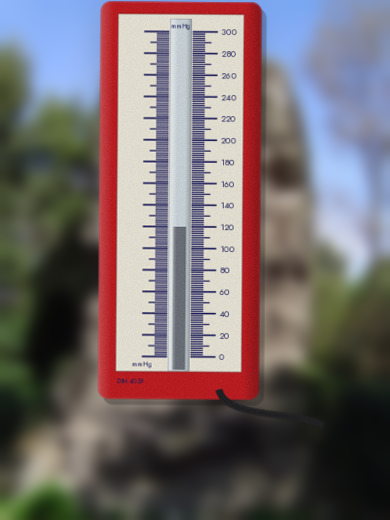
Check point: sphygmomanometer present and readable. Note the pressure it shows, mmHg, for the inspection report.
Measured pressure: 120 mmHg
